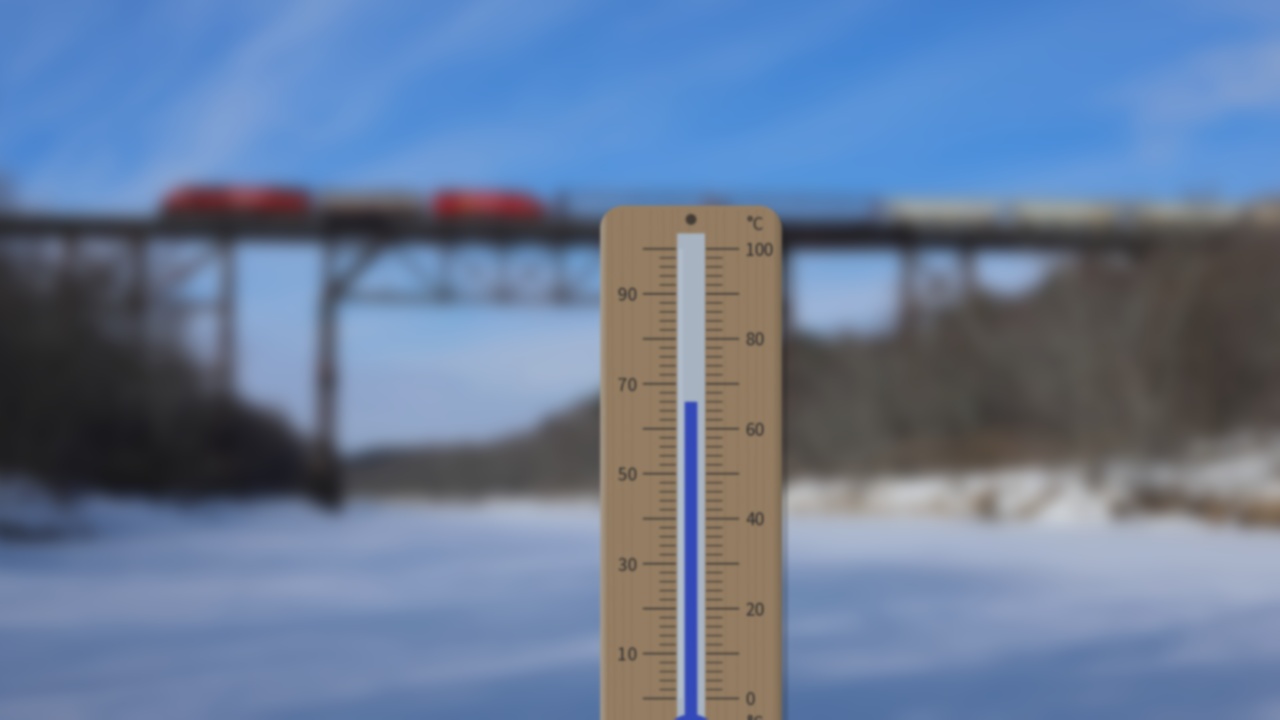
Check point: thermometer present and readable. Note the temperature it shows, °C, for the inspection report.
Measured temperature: 66 °C
